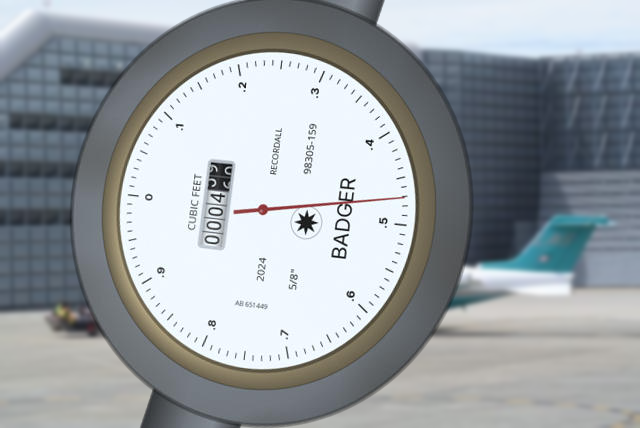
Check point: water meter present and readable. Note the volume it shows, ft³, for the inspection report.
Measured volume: 459.47 ft³
